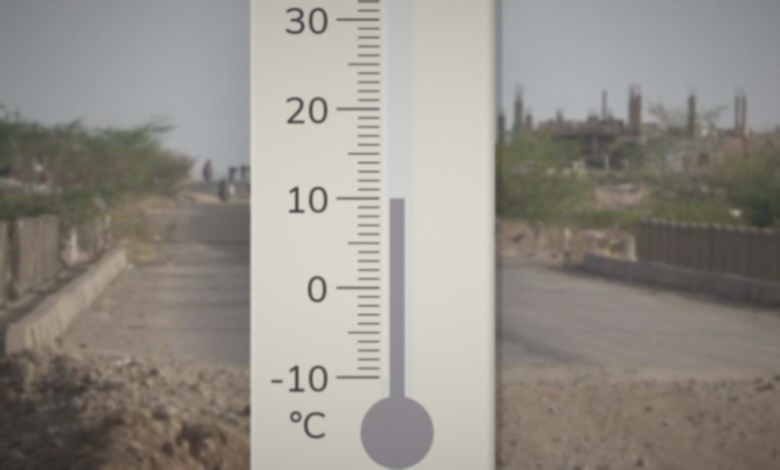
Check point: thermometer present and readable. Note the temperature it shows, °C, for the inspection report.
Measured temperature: 10 °C
